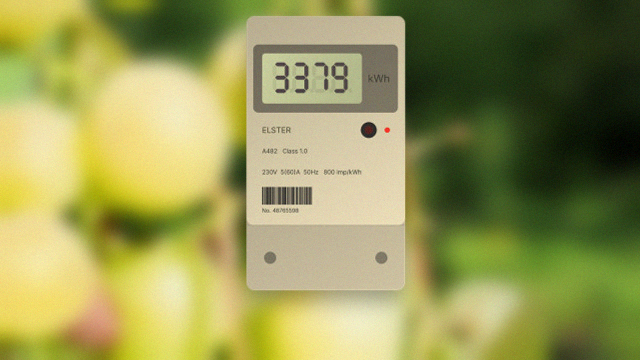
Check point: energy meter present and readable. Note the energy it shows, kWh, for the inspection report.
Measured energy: 3379 kWh
